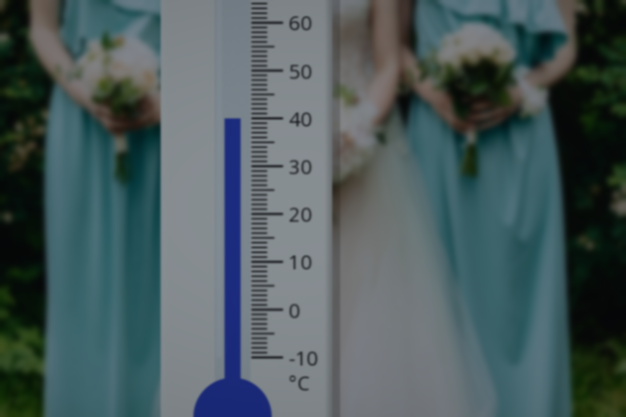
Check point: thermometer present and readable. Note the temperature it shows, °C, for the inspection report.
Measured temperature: 40 °C
